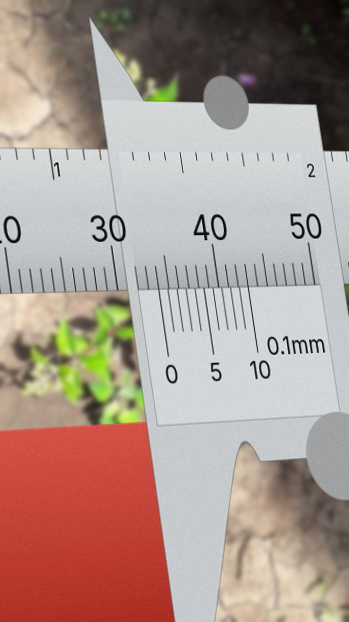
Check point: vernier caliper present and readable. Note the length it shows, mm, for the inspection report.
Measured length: 34.0 mm
